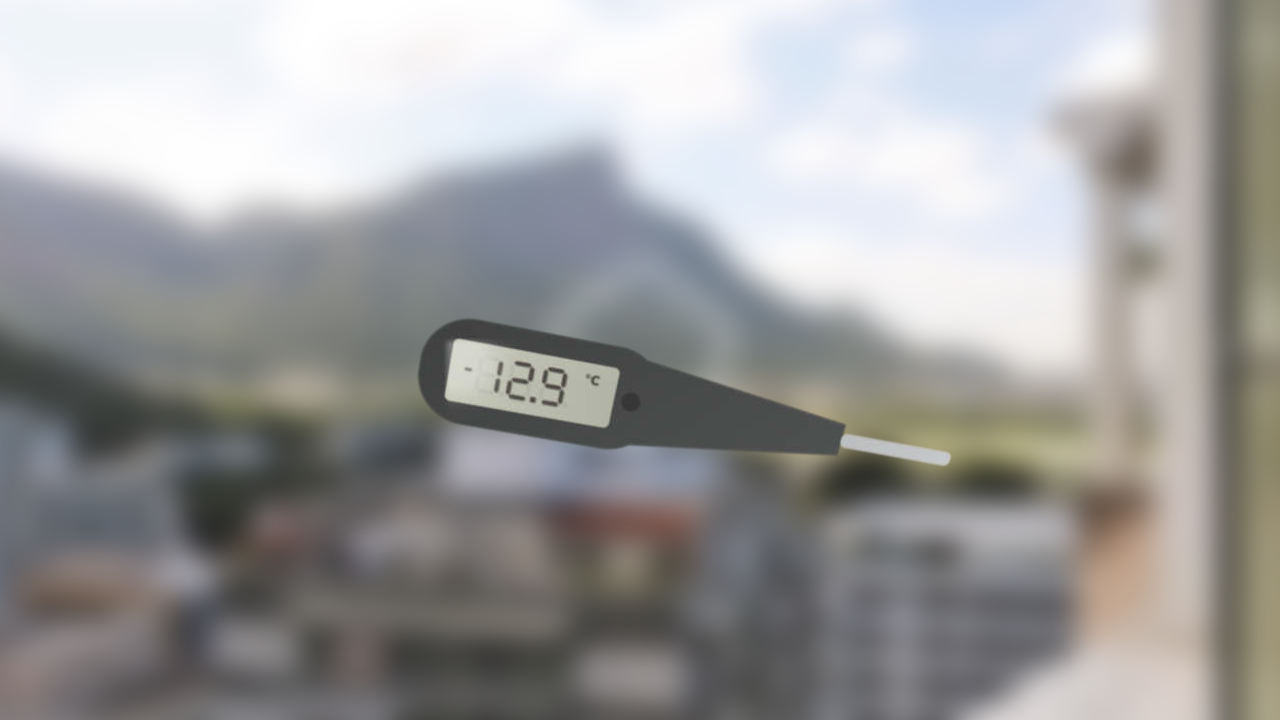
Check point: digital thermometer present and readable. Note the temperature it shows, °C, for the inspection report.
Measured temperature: -12.9 °C
